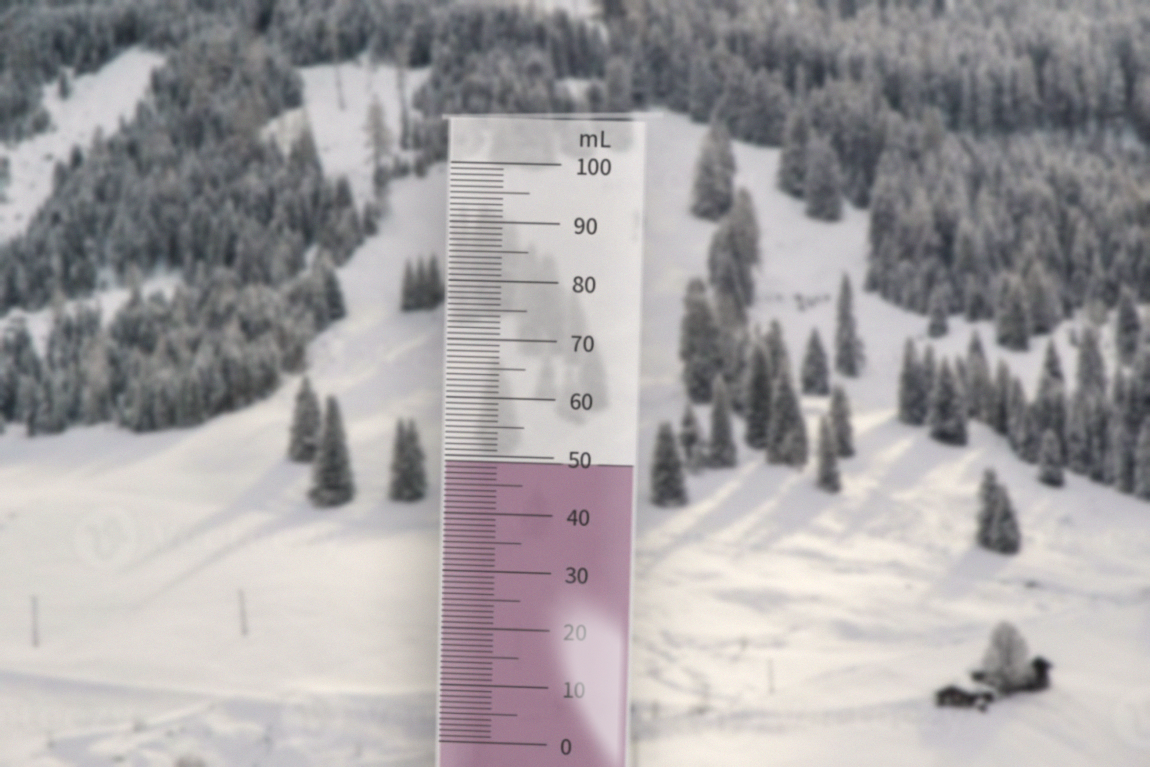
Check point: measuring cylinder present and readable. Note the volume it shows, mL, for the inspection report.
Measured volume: 49 mL
